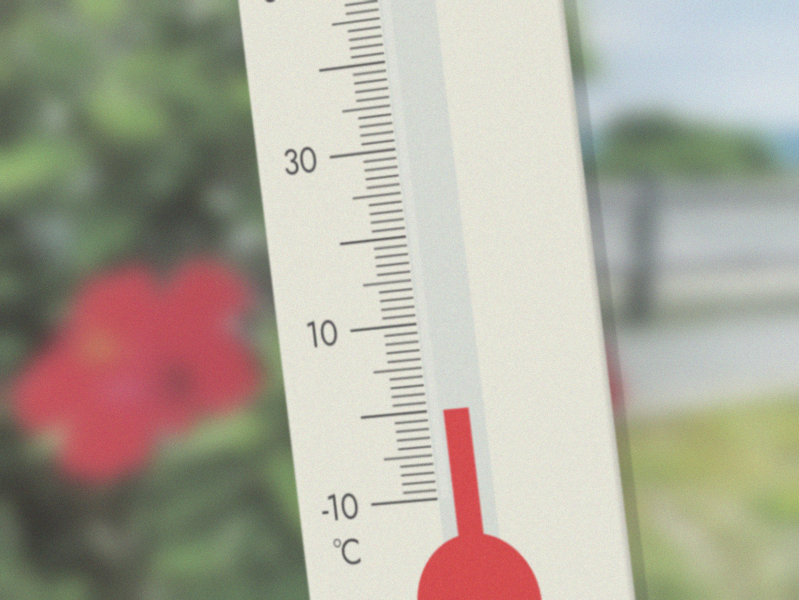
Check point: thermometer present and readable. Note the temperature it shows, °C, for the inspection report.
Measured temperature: 0 °C
